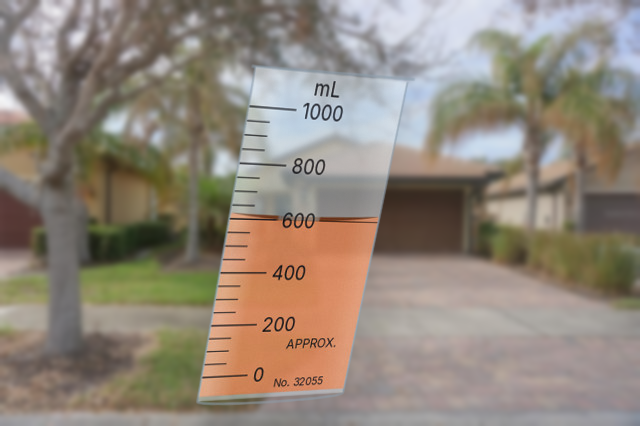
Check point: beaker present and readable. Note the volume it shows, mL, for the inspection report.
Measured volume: 600 mL
